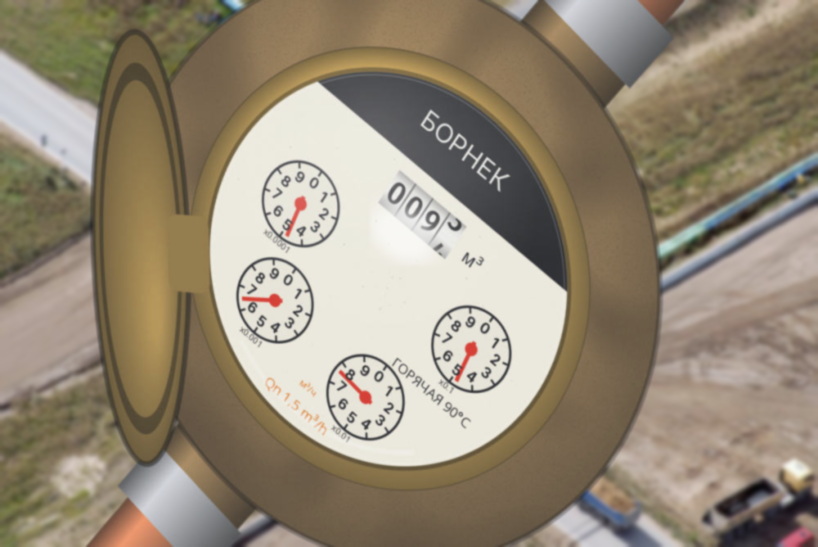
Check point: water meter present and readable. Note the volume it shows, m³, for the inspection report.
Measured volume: 93.4764 m³
